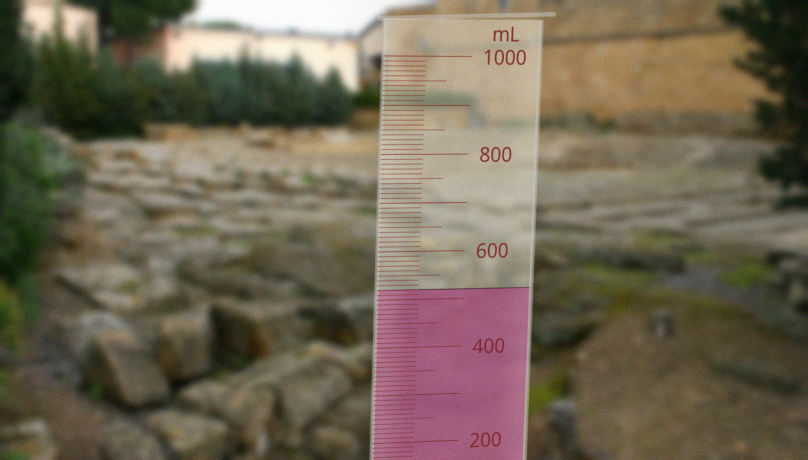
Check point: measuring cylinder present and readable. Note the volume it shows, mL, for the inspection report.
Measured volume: 520 mL
